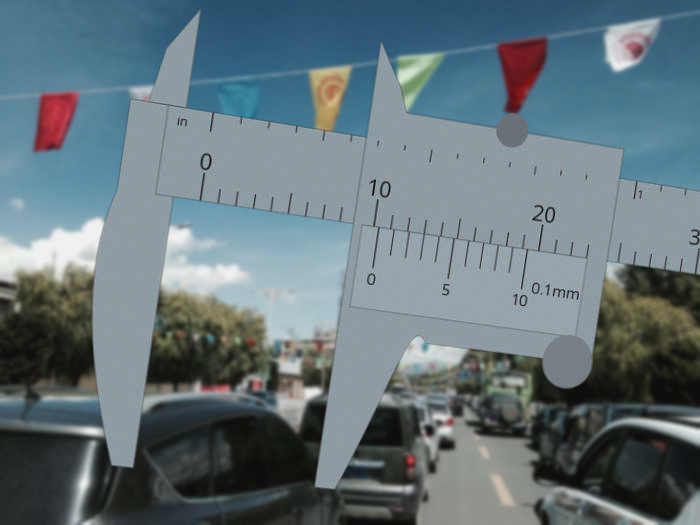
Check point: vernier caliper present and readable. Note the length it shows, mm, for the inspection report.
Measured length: 10.3 mm
